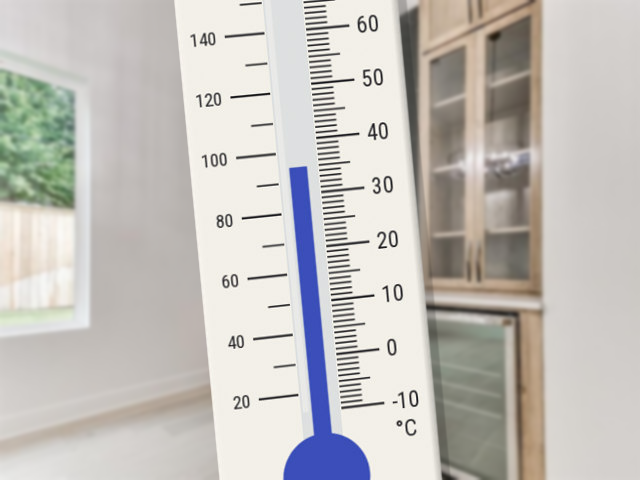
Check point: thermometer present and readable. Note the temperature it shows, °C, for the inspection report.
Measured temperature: 35 °C
